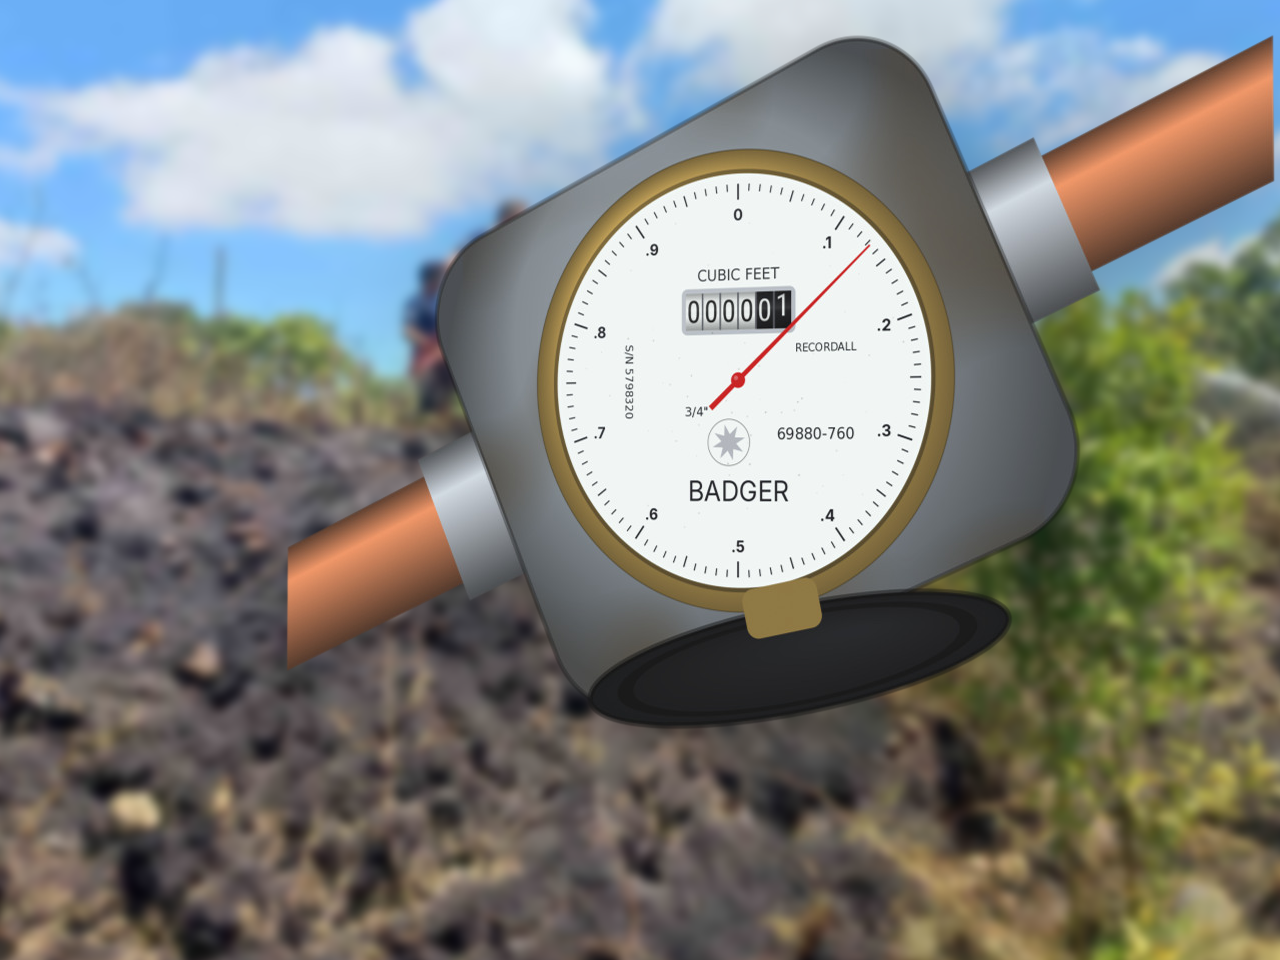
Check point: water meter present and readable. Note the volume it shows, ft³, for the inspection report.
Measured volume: 1.13 ft³
